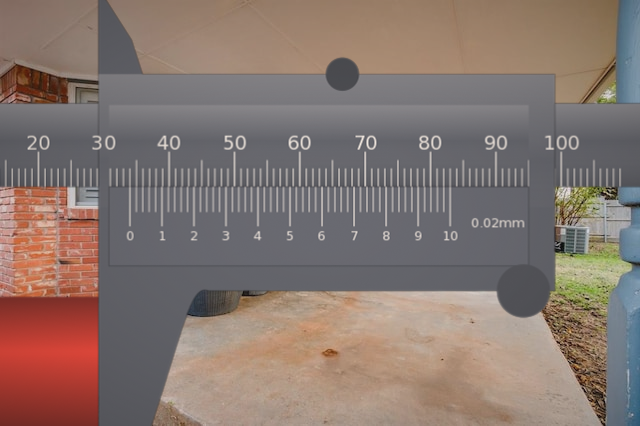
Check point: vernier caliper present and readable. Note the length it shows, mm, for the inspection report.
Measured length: 34.0 mm
